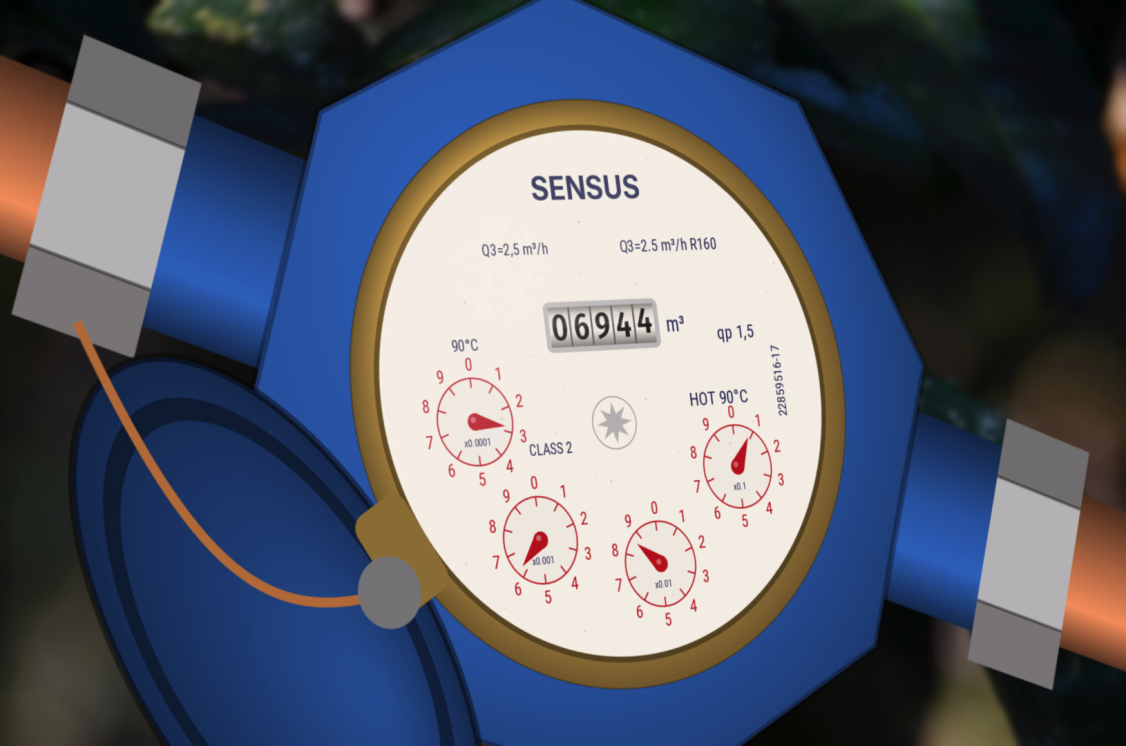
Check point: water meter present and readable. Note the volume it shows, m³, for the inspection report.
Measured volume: 6944.0862 m³
